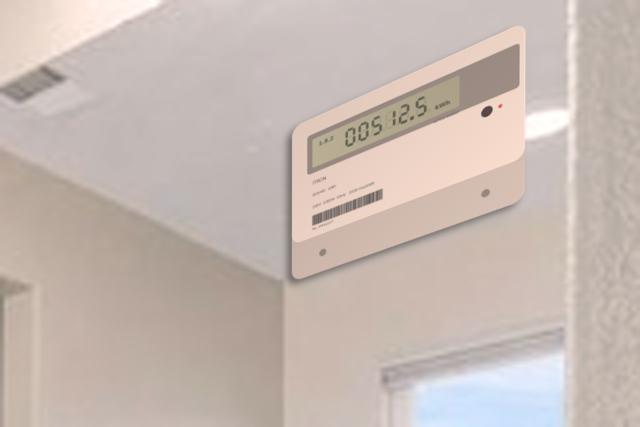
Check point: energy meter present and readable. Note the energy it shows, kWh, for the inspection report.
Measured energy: 512.5 kWh
